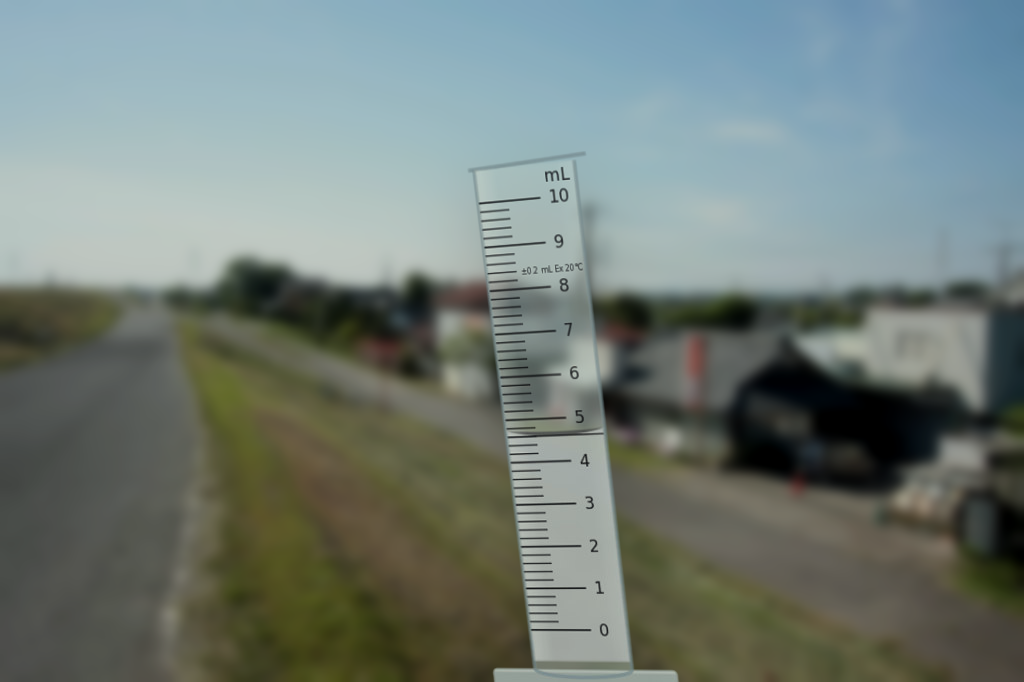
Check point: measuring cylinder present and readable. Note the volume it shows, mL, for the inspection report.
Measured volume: 4.6 mL
